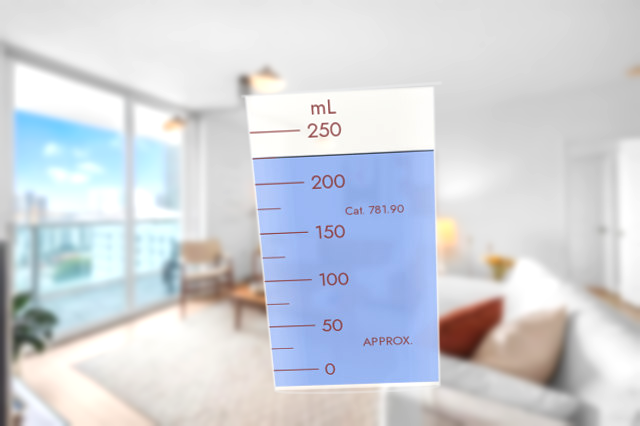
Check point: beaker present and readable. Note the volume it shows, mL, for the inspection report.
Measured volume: 225 mL
